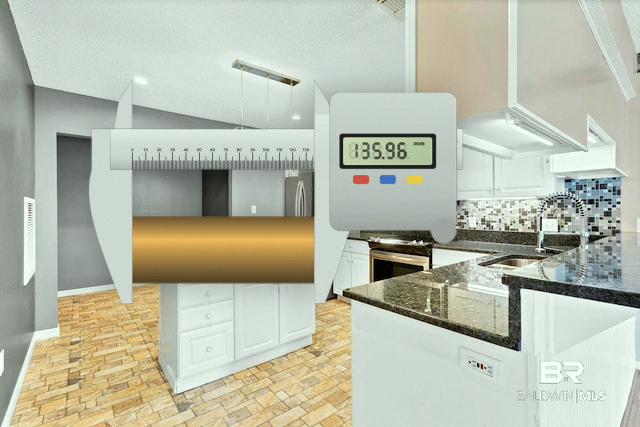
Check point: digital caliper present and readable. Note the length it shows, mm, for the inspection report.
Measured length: 135.96 mm
